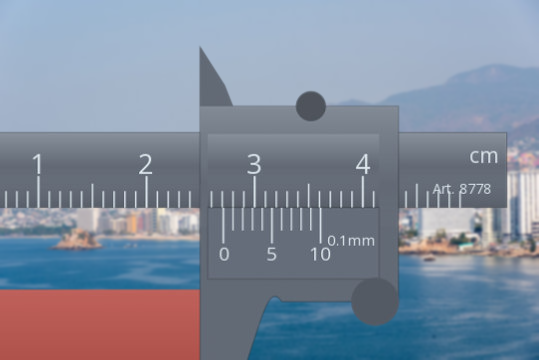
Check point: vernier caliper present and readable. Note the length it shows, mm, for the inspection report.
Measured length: 27.1 mm
